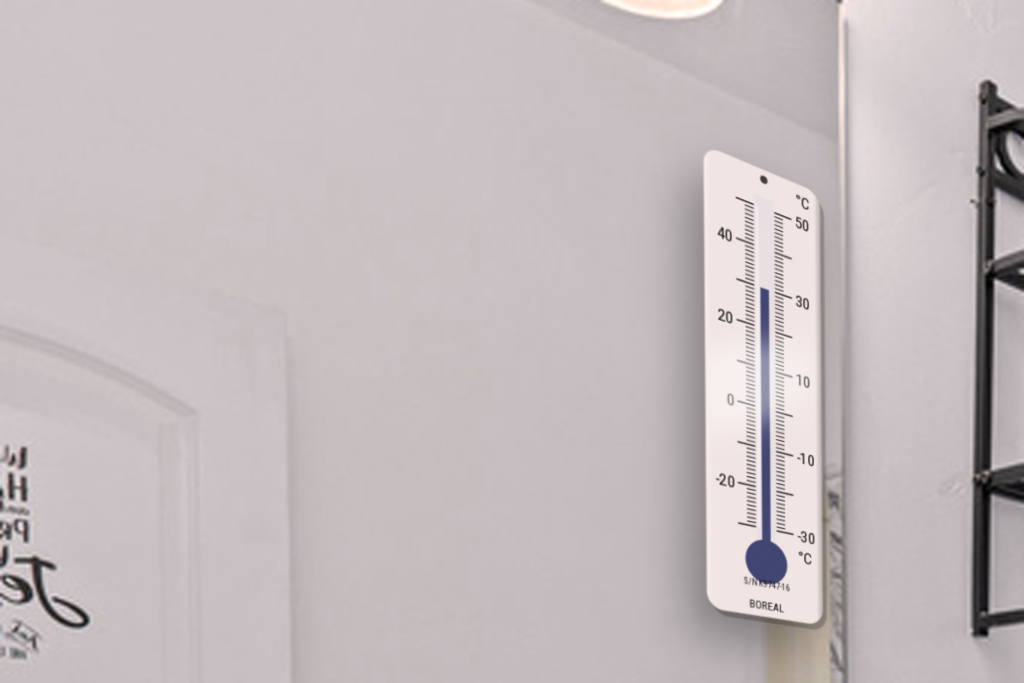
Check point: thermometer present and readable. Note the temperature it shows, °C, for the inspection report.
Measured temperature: 30 °C
